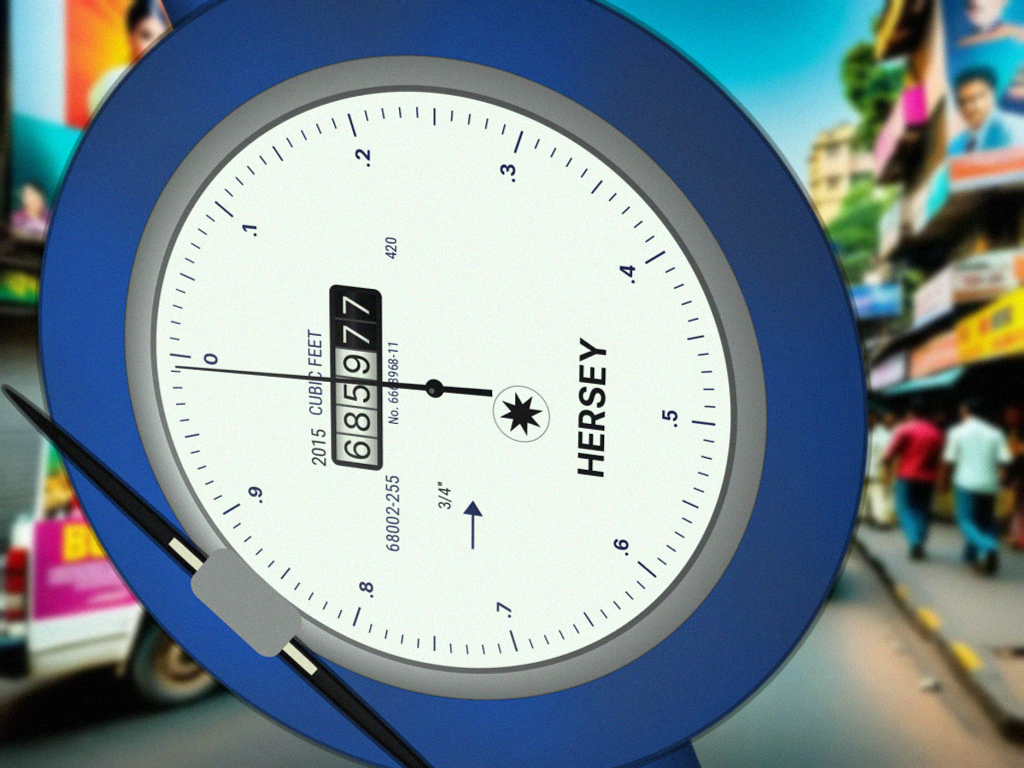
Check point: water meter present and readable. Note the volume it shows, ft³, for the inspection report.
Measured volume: 685976.99 ft³
